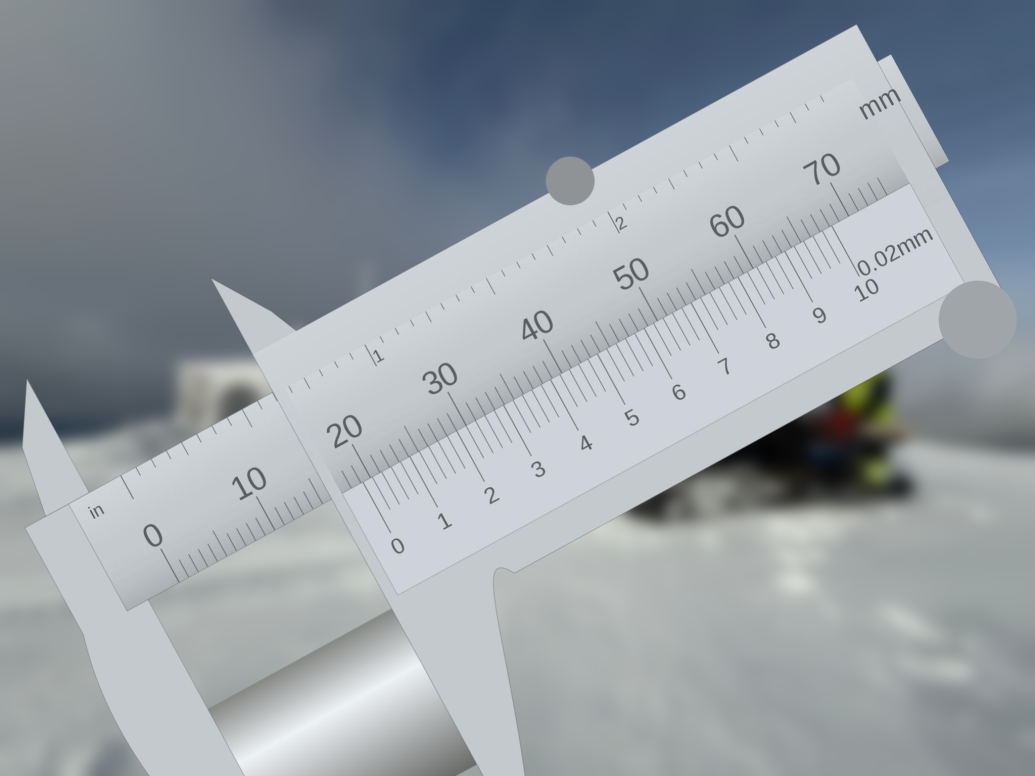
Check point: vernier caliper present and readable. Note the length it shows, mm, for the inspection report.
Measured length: 19.2 mm
